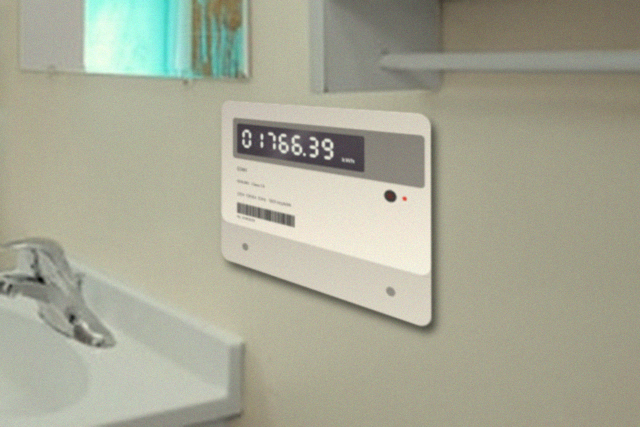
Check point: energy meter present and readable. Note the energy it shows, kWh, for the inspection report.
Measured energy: 1766.39 kWh
